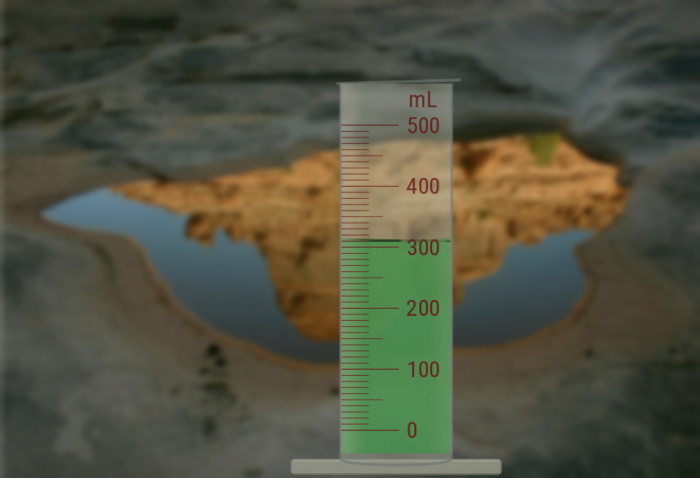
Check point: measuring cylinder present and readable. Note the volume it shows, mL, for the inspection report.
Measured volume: 310 mL
